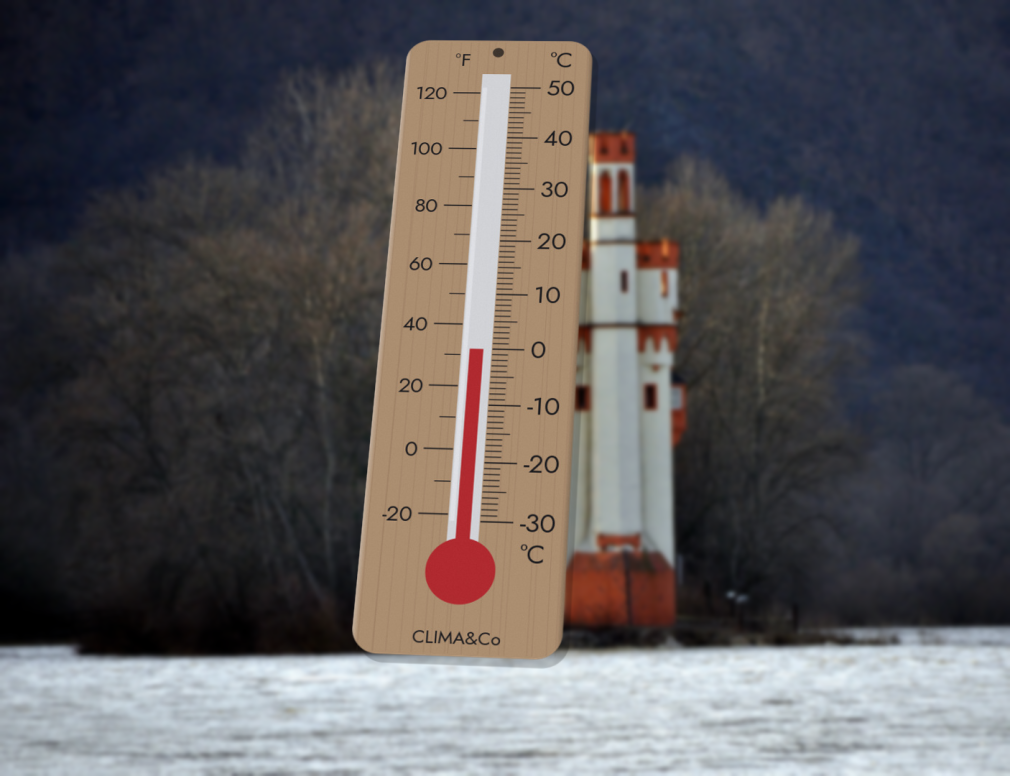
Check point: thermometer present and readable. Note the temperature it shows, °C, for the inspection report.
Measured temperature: 0 °C
